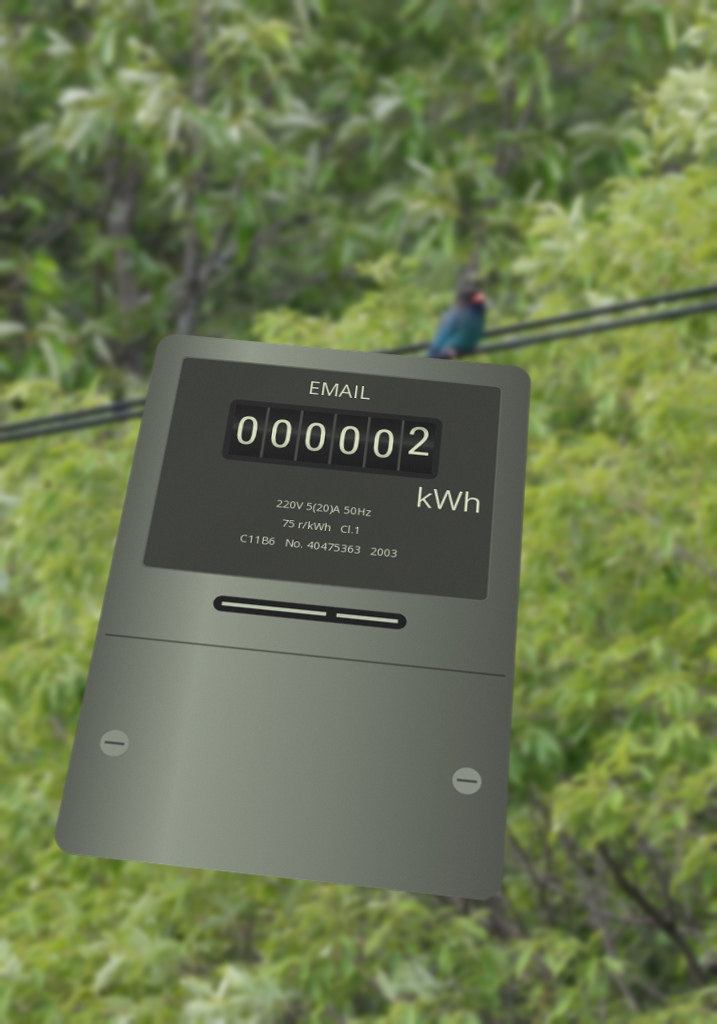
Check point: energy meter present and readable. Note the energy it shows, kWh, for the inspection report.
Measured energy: 2 kWh
